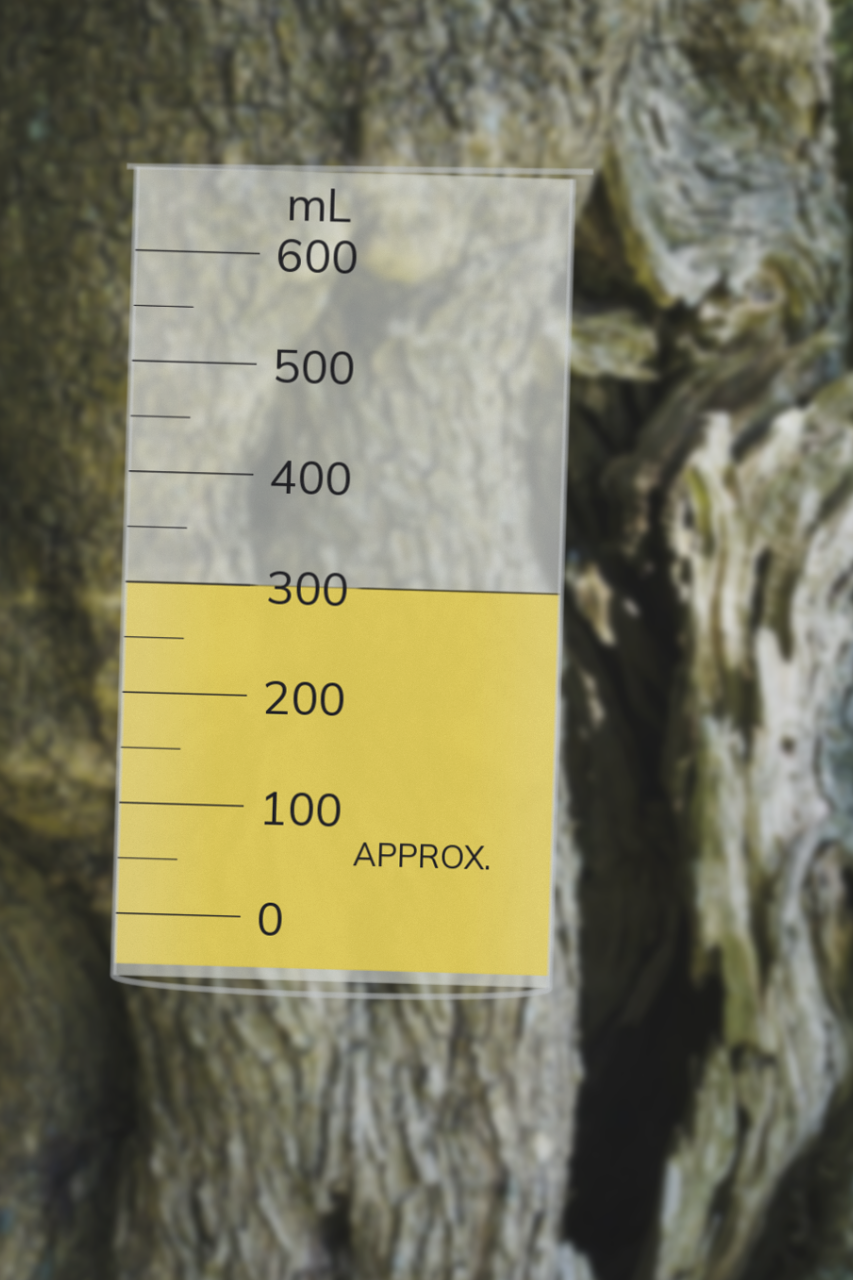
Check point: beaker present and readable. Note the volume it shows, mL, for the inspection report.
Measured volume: 300 mL
